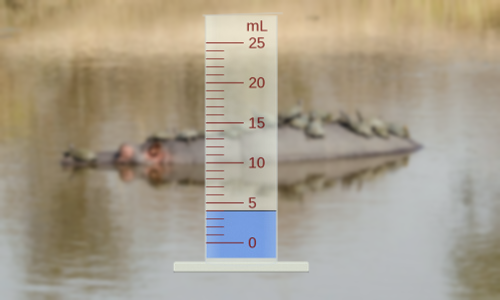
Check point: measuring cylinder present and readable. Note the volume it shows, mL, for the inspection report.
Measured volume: 4 mL
